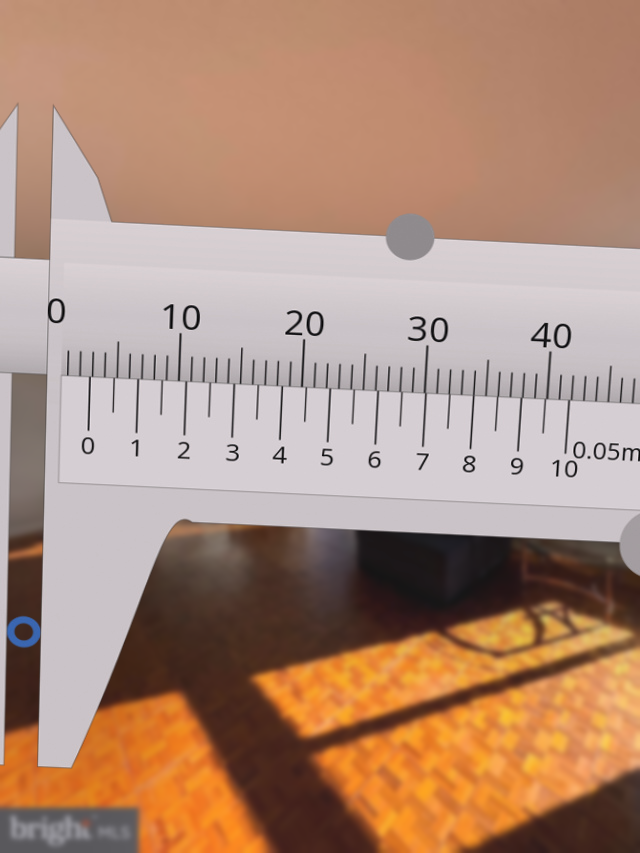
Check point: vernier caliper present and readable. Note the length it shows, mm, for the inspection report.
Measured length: 2.8 mm
